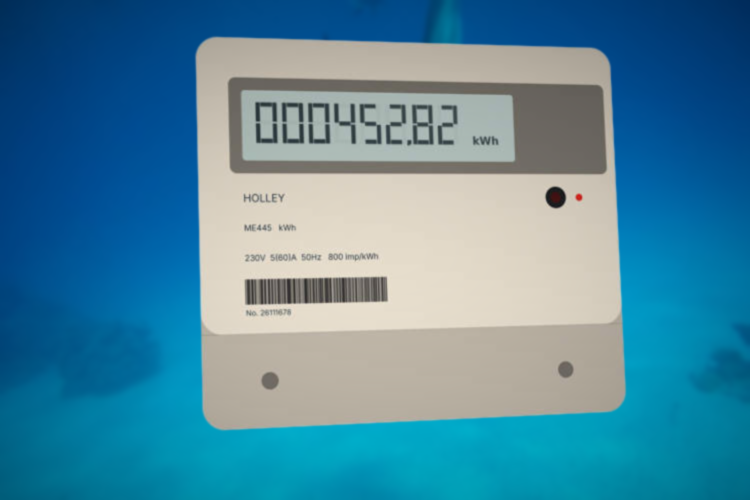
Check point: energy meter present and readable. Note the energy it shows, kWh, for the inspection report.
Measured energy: 452.82 kWh
